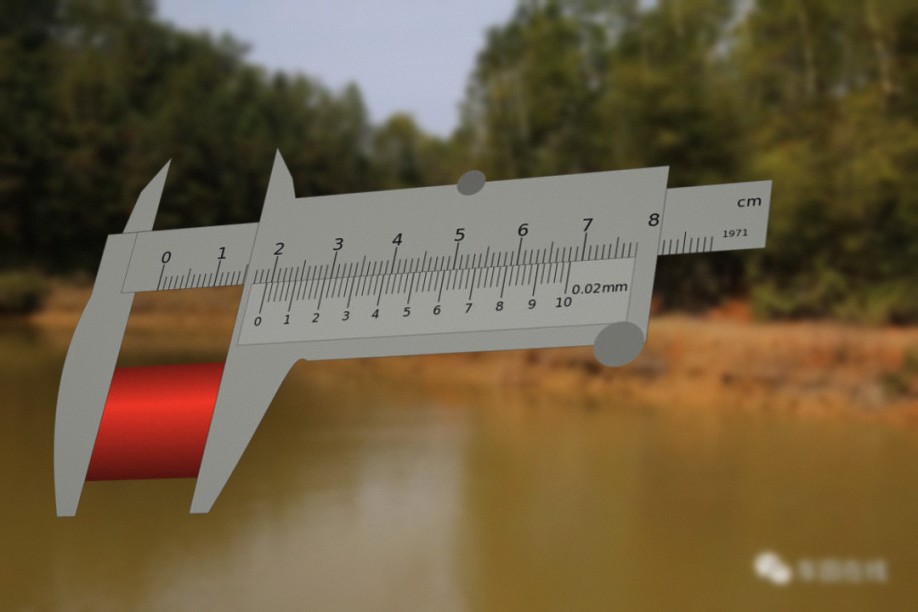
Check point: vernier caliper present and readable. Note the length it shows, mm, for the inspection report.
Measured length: 19.2 mm
